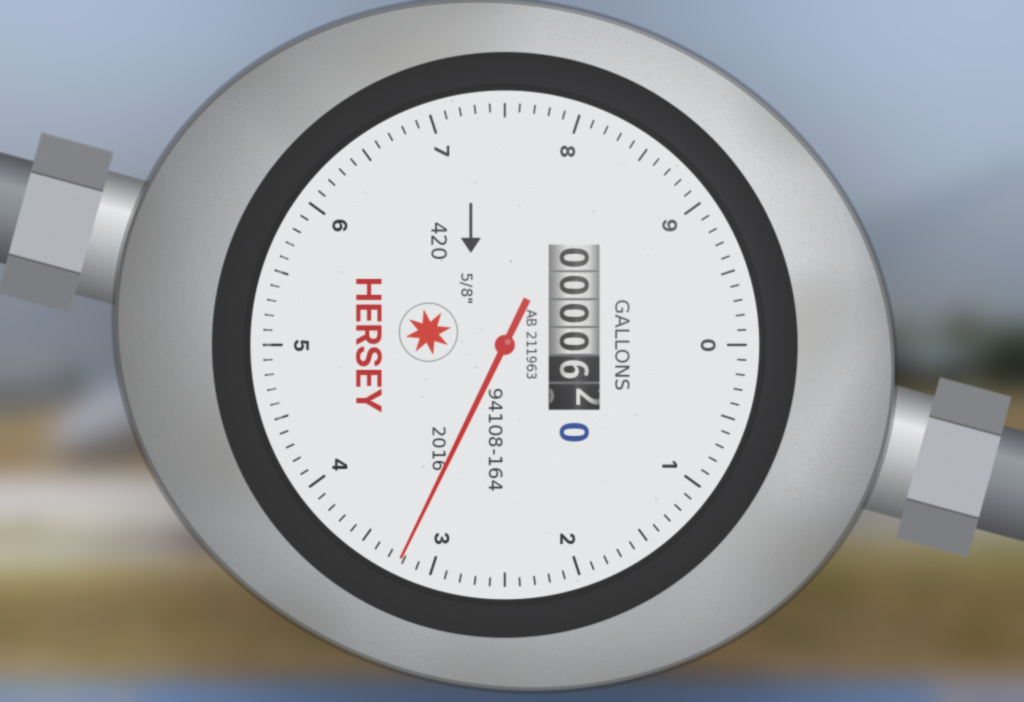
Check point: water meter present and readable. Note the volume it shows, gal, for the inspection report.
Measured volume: 623.2 gal
